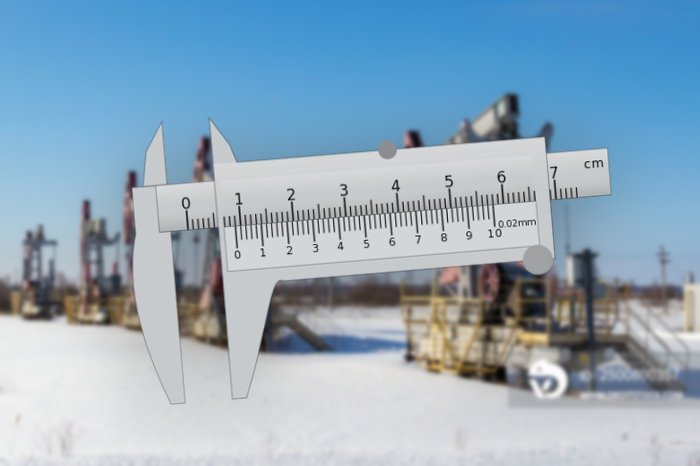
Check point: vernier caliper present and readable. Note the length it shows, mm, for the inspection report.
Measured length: 9.0 mm
